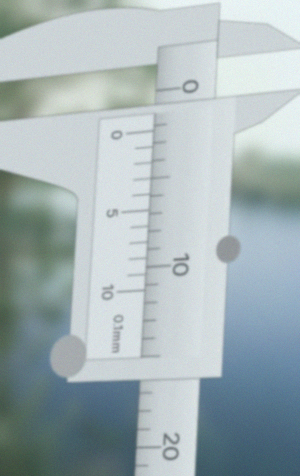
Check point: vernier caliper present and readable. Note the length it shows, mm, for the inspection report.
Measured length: 2.3 mm
